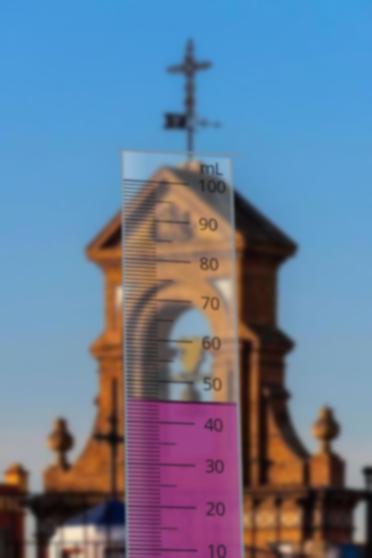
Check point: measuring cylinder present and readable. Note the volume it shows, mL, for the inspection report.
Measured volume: 45 mL
